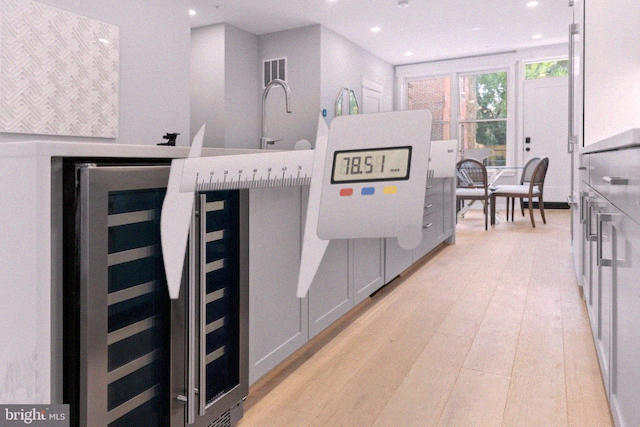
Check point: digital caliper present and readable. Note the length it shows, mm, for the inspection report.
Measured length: 78.51 mm
